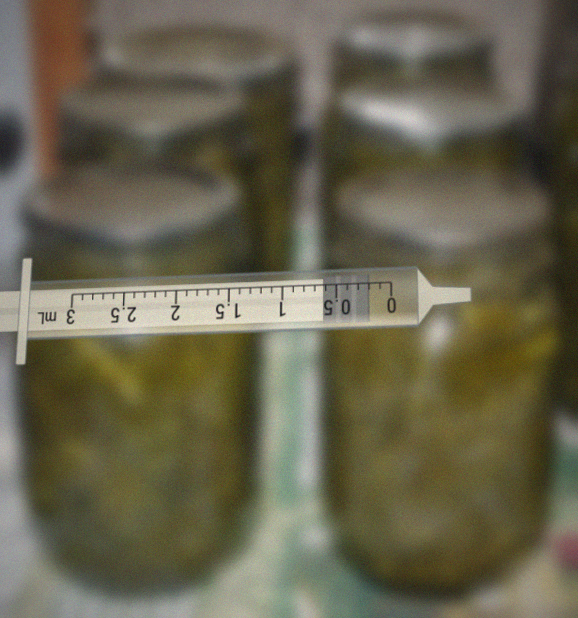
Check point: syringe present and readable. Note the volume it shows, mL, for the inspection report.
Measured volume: 0.2 mL
